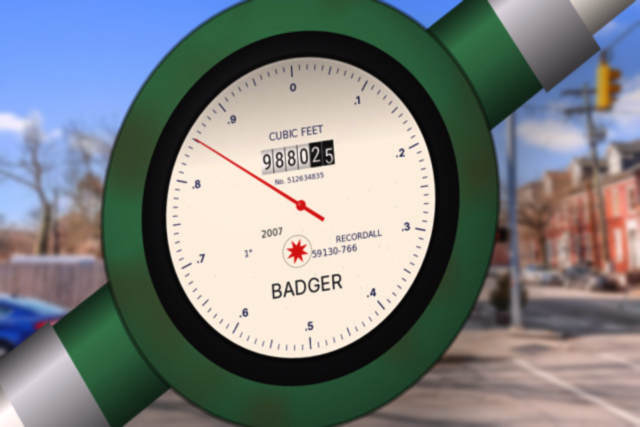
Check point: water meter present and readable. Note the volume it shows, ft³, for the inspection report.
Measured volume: 988024.85 ft³
